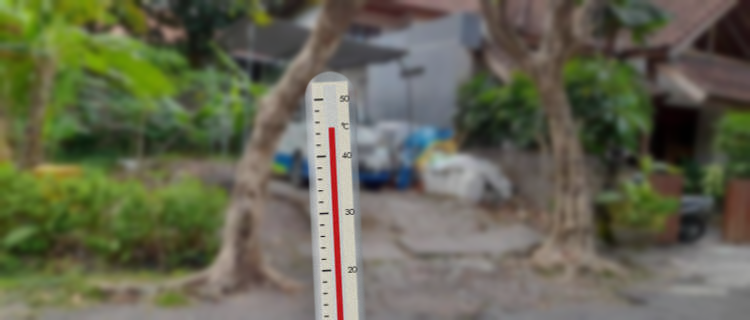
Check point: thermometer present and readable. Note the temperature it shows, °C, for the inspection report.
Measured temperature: 45 °C
